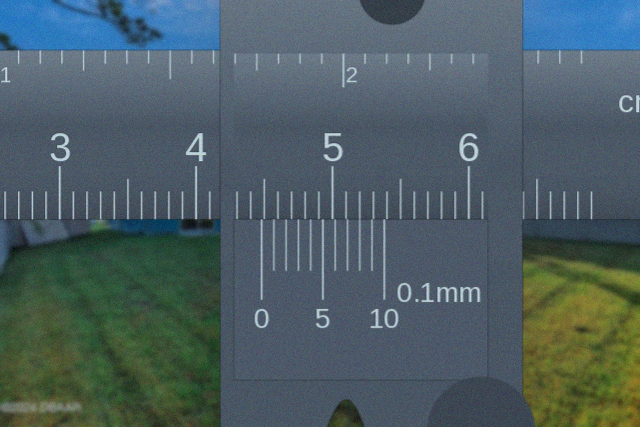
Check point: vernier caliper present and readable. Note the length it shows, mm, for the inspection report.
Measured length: 44.8 mm
